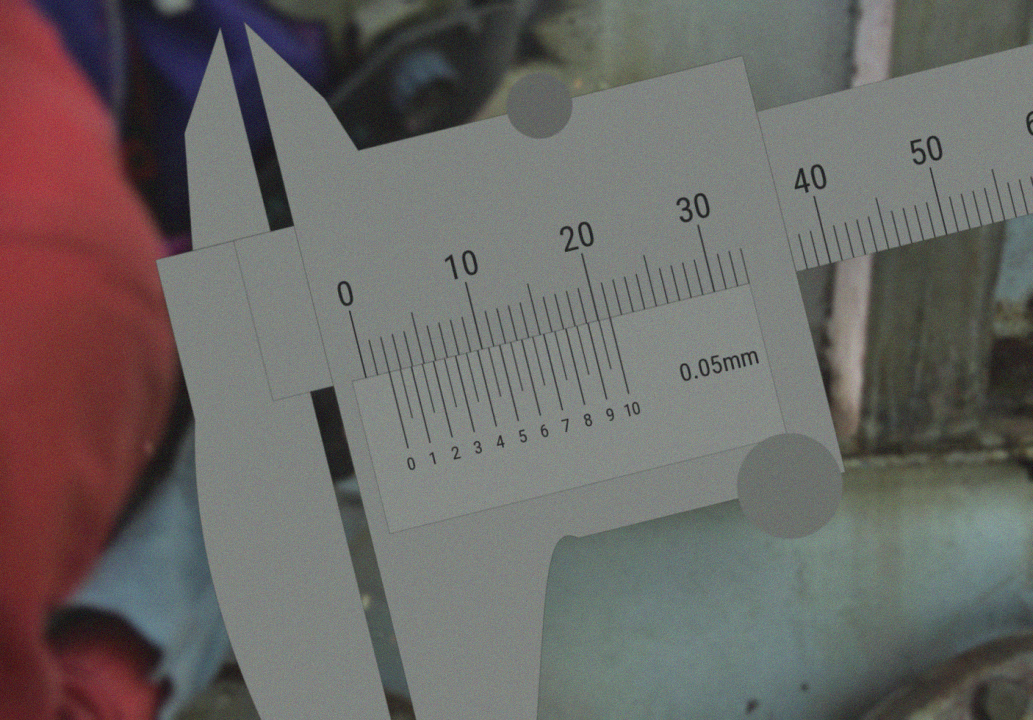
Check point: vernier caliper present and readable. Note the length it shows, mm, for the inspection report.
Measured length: 2.0 mm
